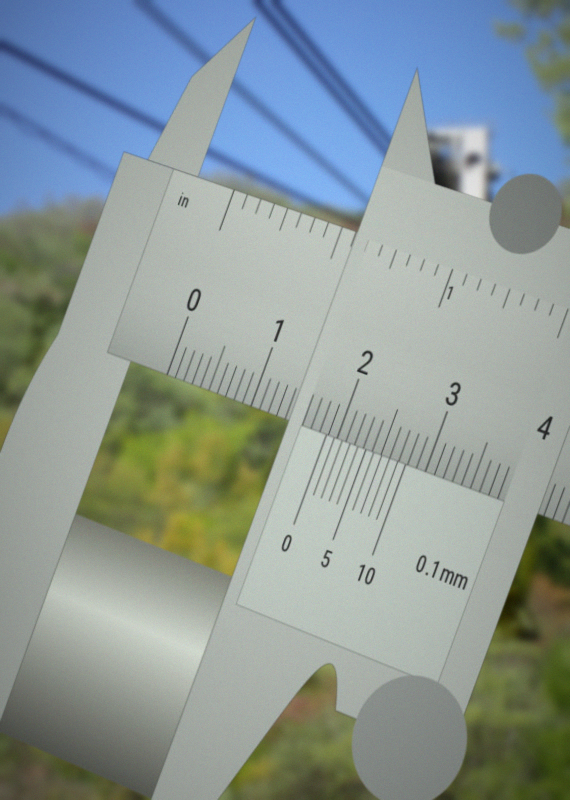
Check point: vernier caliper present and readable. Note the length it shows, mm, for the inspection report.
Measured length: 18.8 mm
